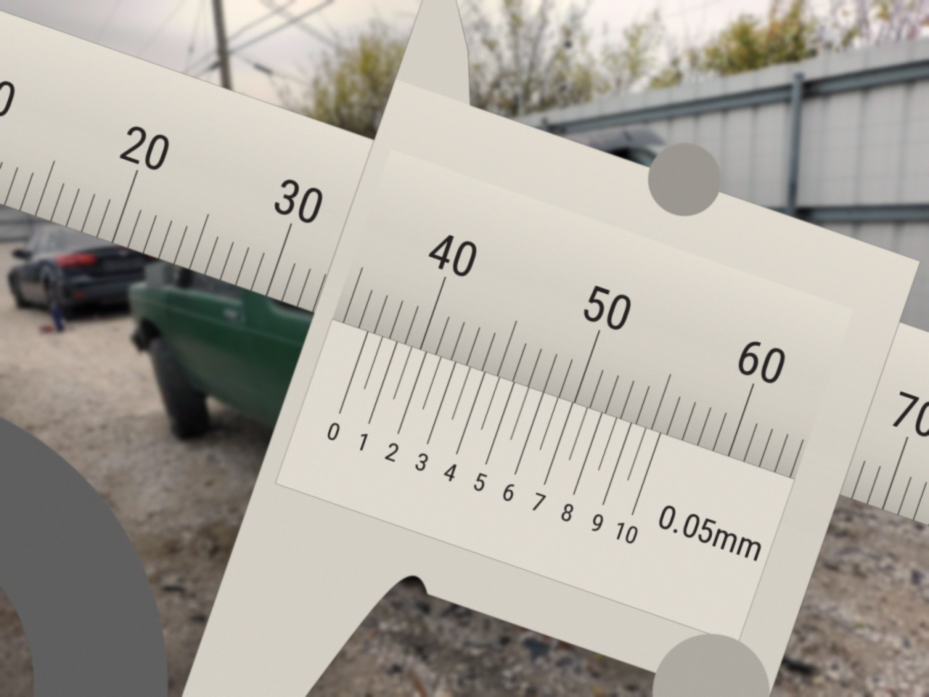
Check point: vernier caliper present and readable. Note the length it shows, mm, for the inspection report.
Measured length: 36.6 mm
